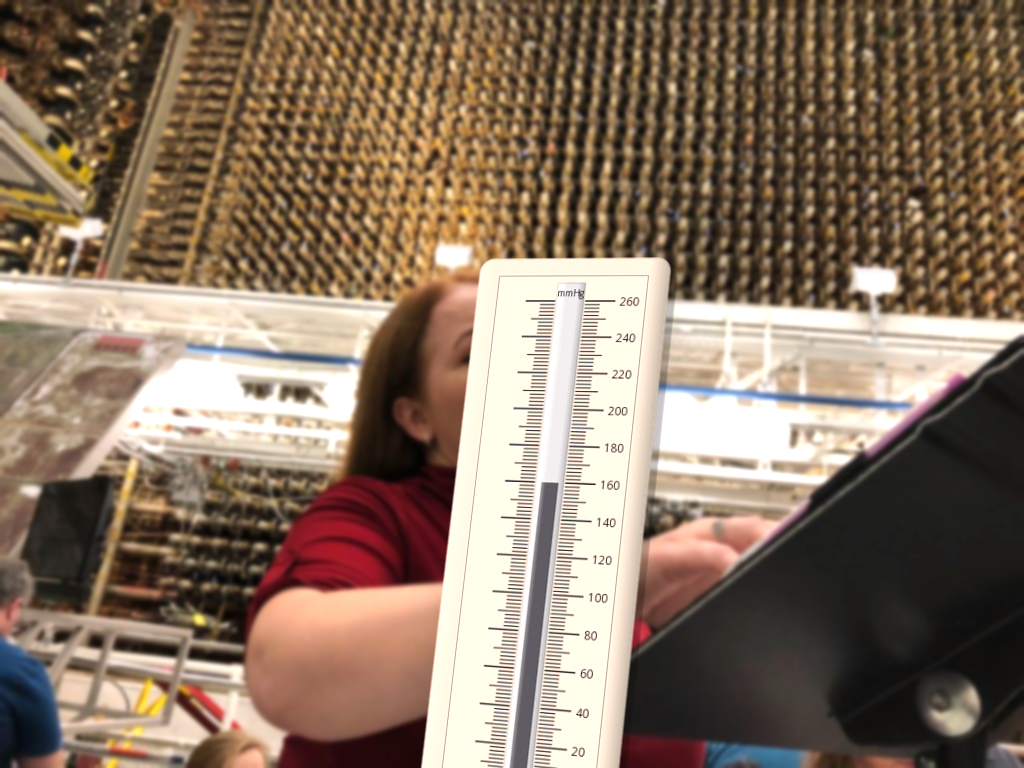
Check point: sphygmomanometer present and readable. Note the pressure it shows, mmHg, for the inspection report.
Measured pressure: 160 mmHg
